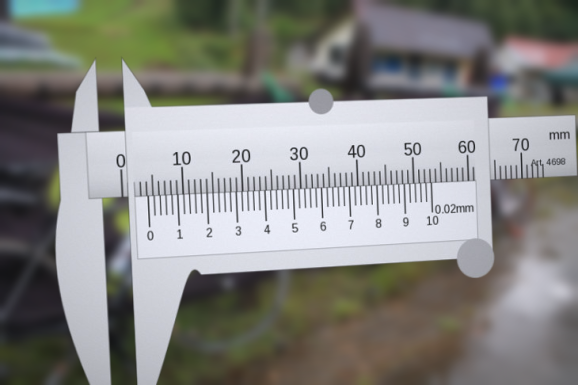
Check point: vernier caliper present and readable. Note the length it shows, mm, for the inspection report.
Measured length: 4.2 mm
